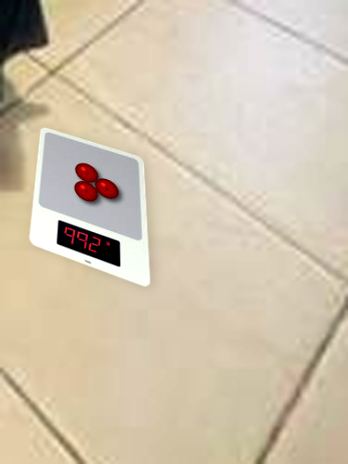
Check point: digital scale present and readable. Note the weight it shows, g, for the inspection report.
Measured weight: 992 g
